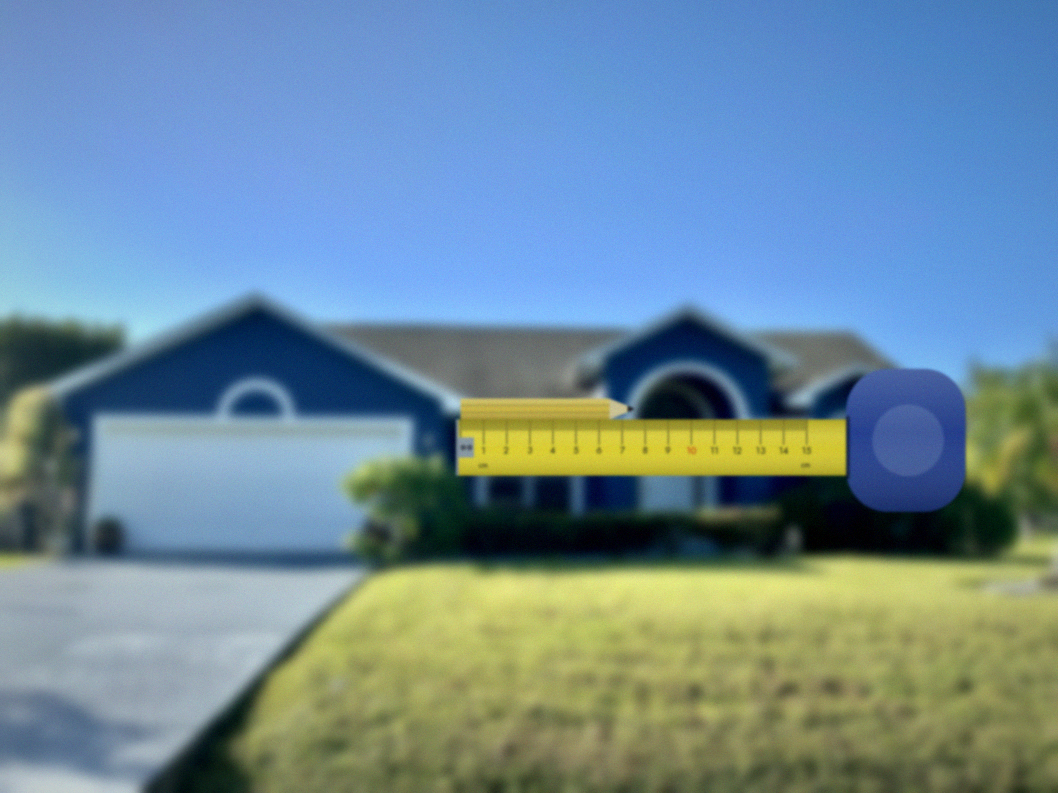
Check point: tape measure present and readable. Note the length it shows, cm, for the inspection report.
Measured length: 7.5 cm
